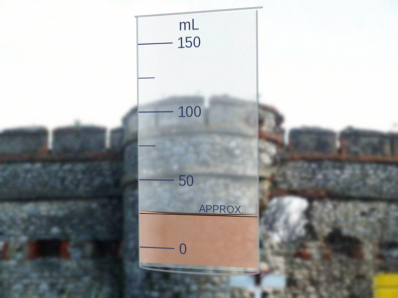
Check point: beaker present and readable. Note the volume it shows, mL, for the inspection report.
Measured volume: 25 mL
